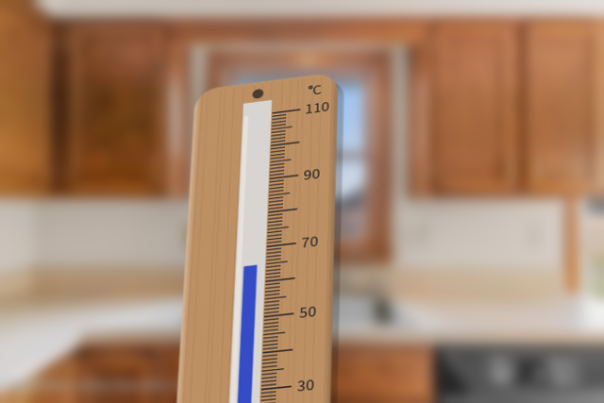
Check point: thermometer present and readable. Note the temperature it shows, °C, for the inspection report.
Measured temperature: 65 °C
